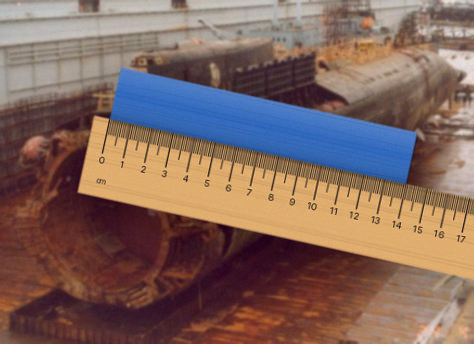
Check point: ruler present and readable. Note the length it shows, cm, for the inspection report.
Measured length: 14 cm
